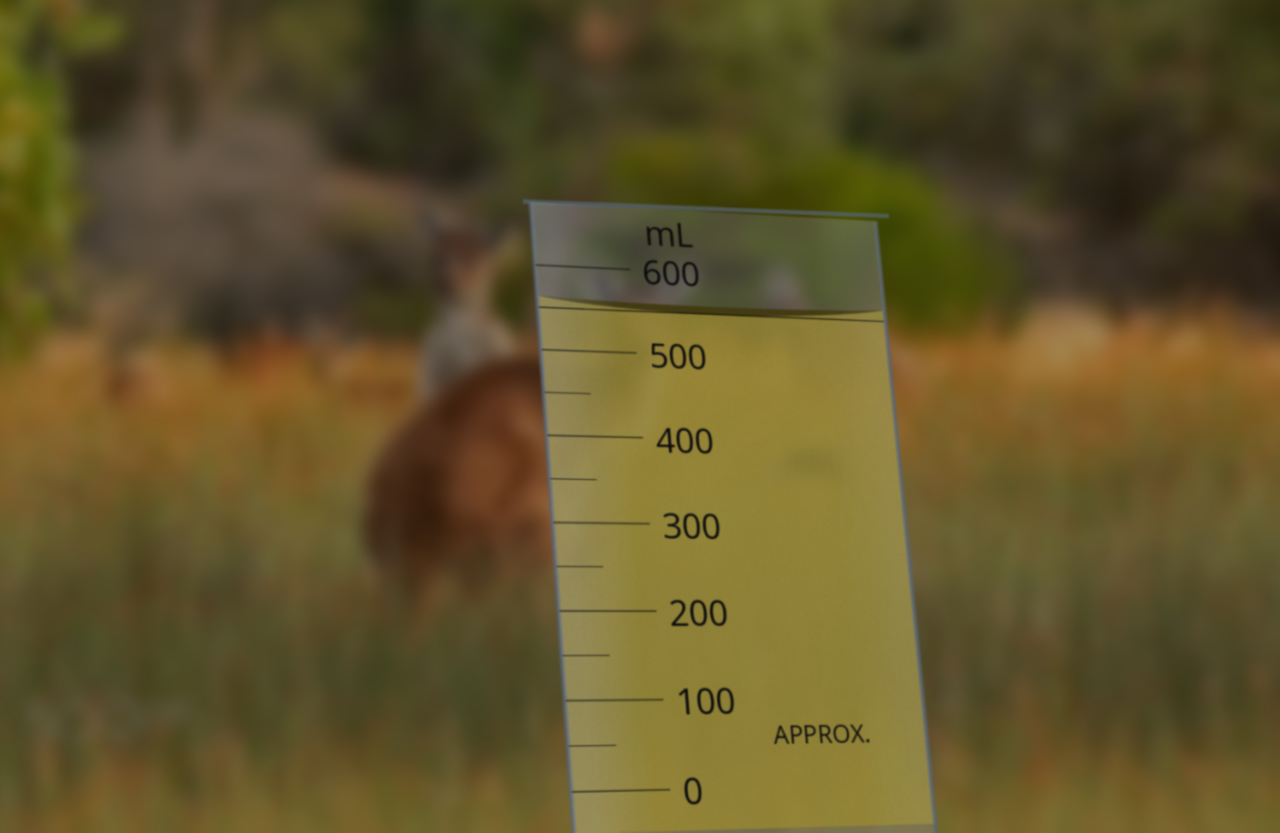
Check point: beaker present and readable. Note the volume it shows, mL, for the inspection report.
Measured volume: 550 mL
